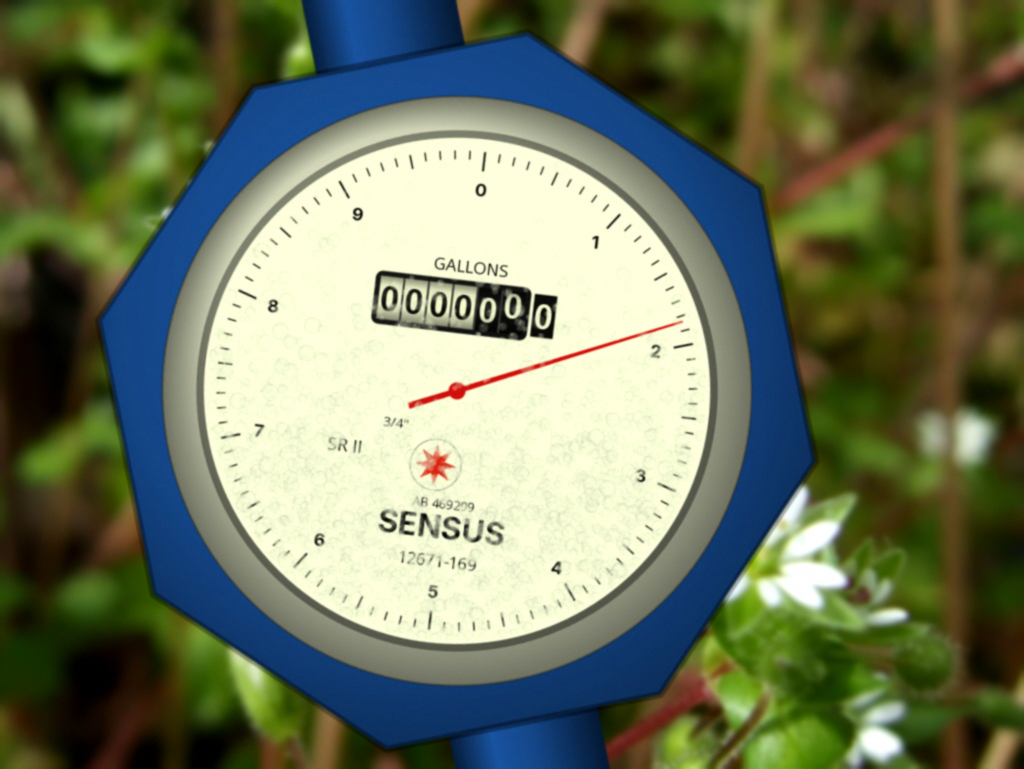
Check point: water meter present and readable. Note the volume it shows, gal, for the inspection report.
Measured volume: 1.8 gal
